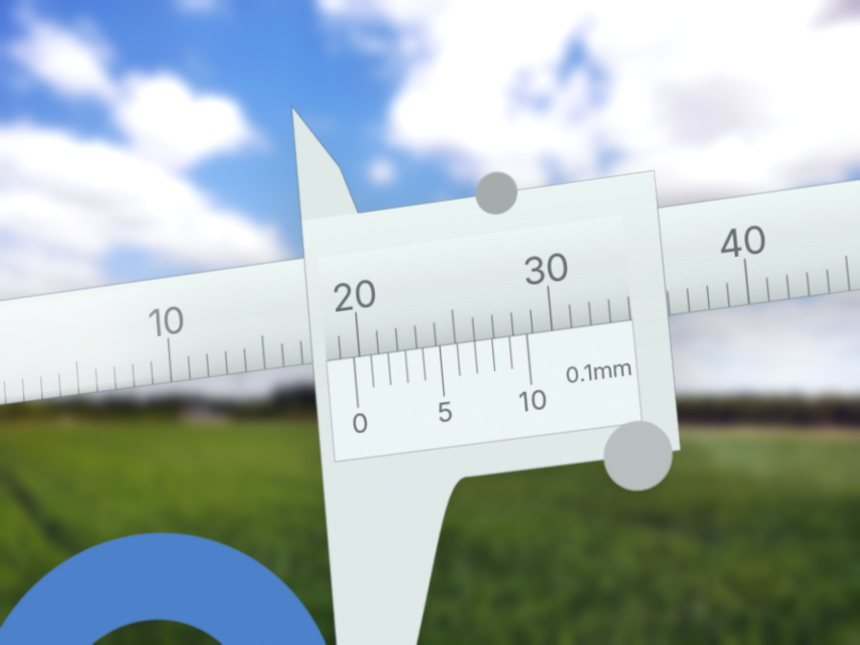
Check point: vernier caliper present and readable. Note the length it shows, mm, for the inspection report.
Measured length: 19.7 mm
